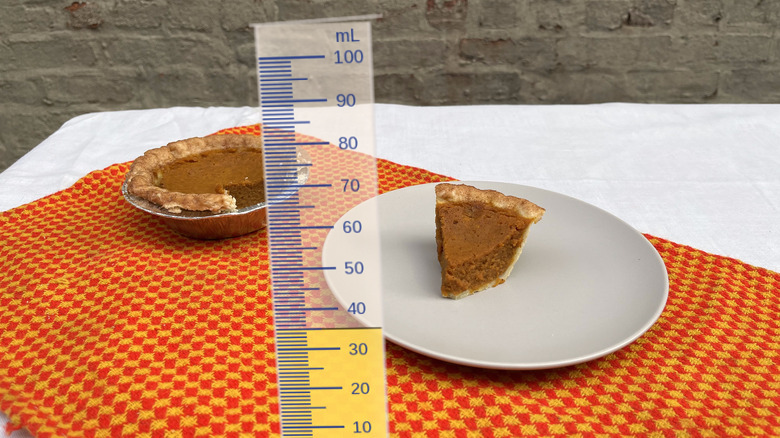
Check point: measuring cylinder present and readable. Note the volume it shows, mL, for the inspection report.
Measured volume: 35 mL
